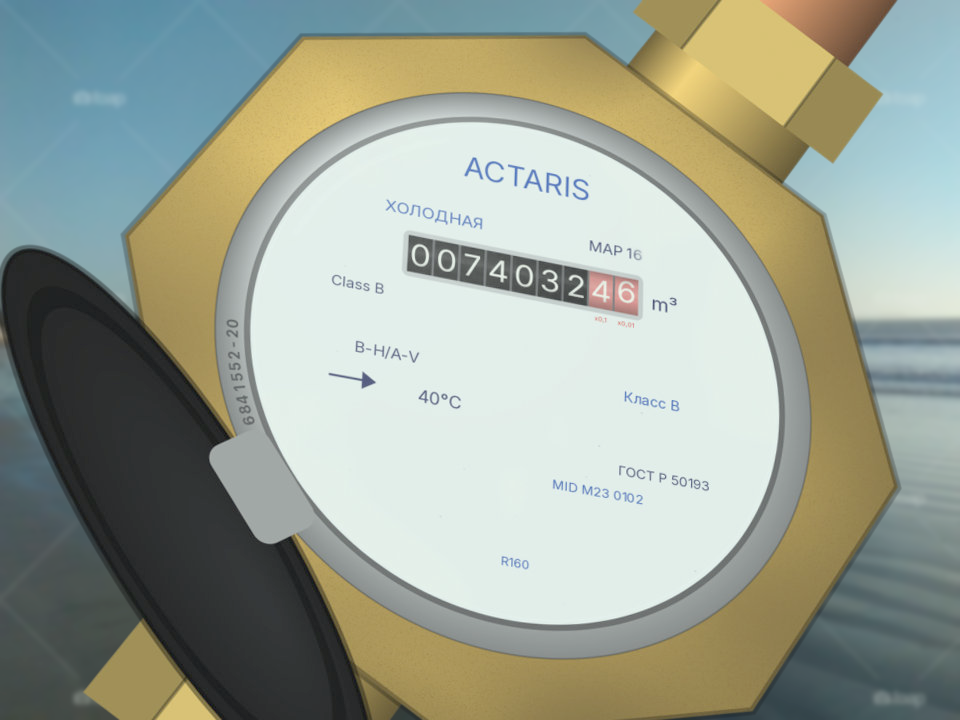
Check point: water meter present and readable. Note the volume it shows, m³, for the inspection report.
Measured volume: 74032.46 m³
